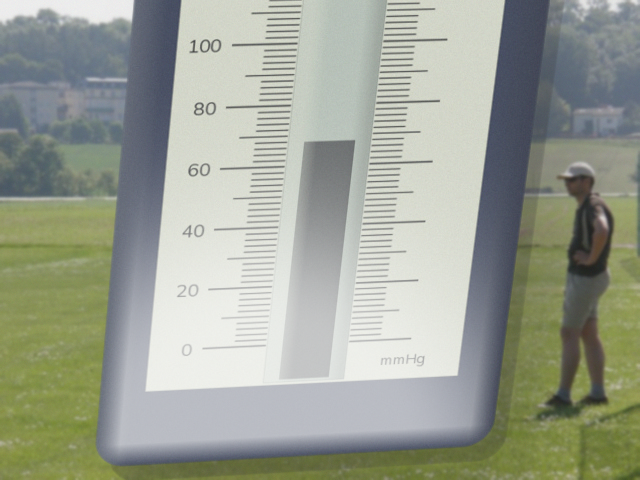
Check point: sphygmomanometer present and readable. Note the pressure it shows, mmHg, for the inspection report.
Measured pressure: 68 mmHg
